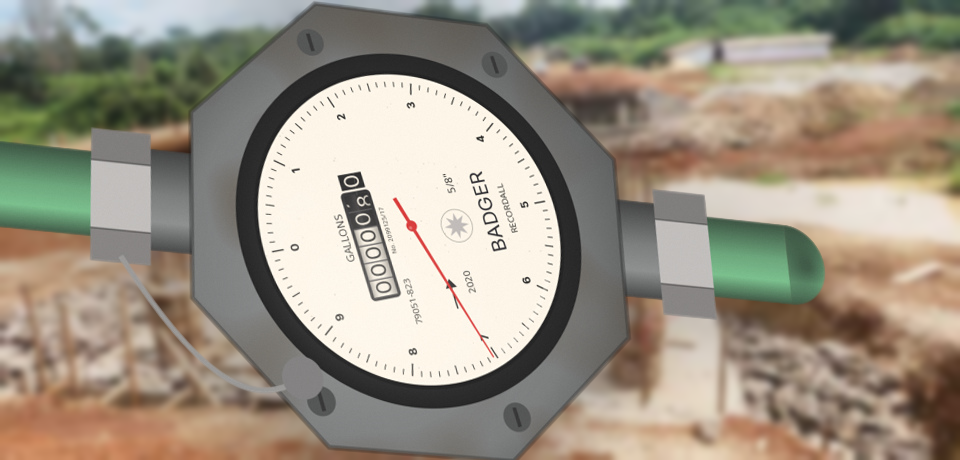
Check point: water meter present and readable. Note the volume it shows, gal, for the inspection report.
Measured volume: 77.0 gal
